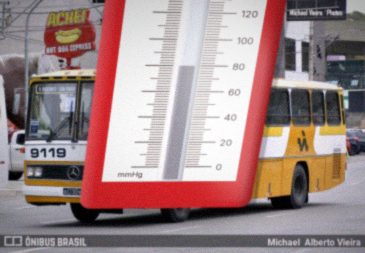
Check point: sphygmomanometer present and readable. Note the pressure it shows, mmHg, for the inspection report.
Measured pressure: 80 mmHg
